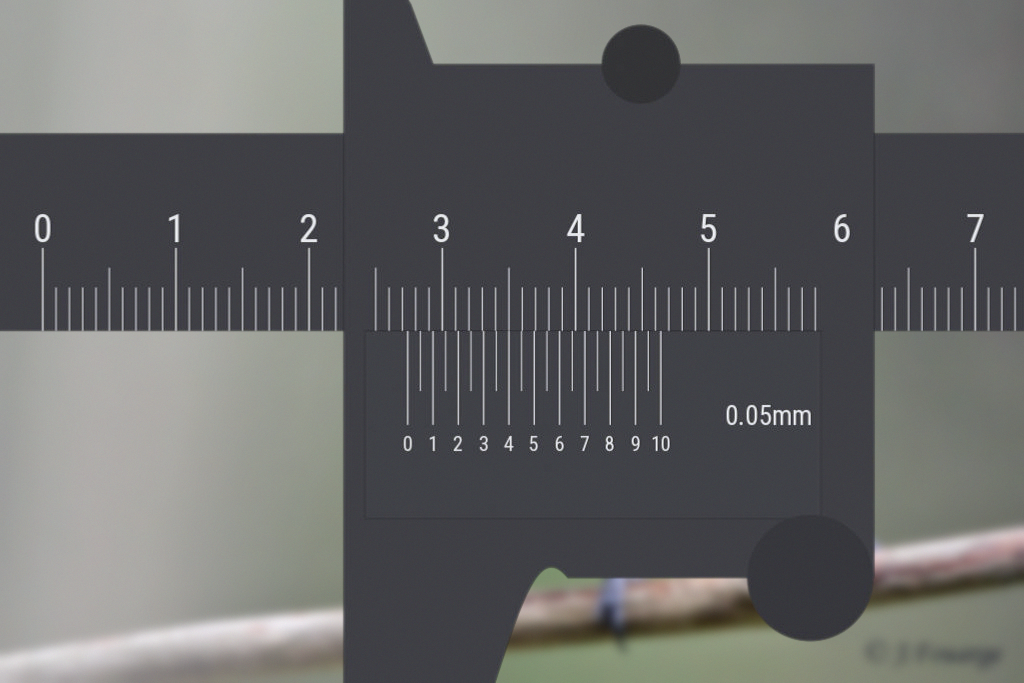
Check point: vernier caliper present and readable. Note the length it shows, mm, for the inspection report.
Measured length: 27.4 mm
